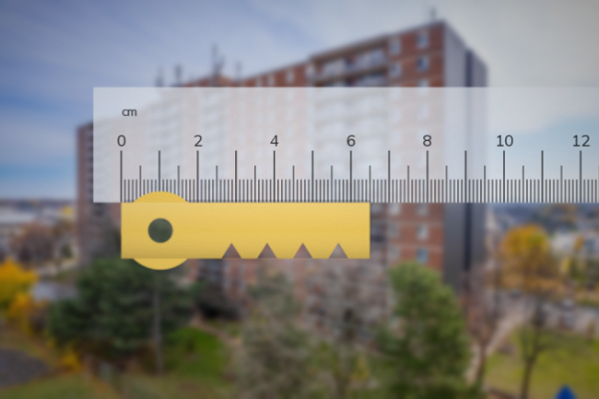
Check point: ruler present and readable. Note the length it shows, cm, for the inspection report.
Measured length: 6.5 cm
